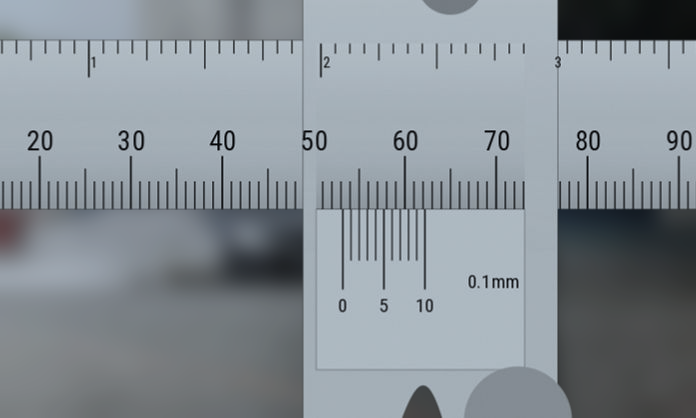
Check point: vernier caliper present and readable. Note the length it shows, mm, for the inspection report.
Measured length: 53.2 mm
